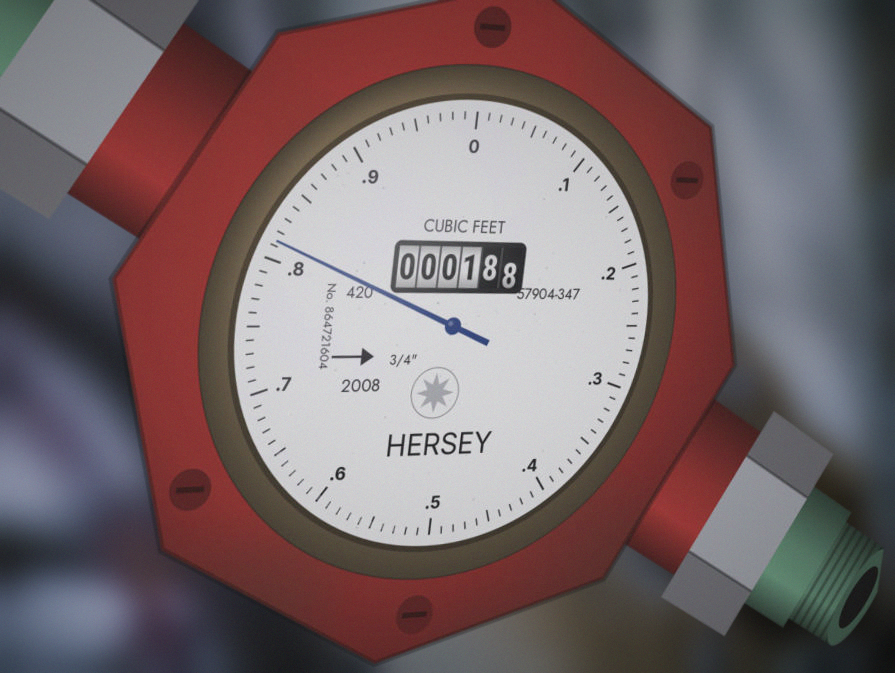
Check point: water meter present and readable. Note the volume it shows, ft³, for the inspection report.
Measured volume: 187.81 ft³
